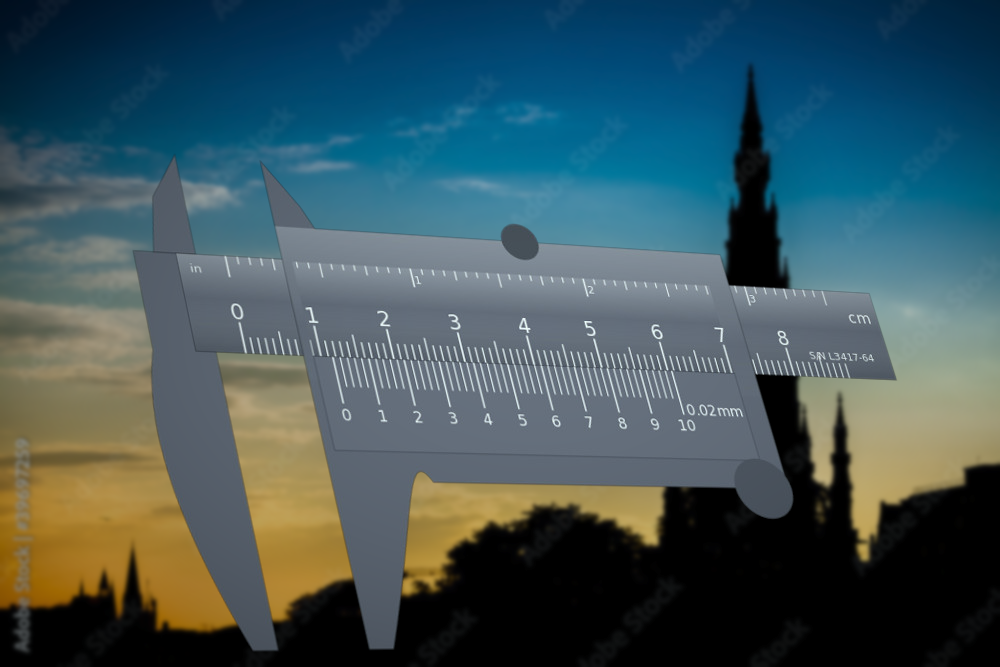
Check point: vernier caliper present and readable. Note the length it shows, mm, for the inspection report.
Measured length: 11.6 mm
